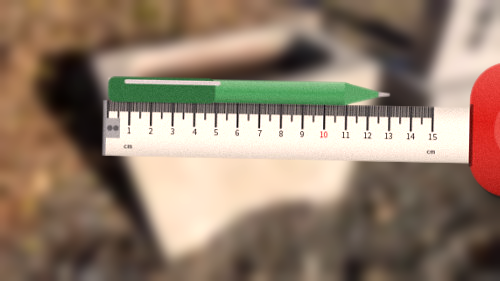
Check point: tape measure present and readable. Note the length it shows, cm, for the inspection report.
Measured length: 13 cm
